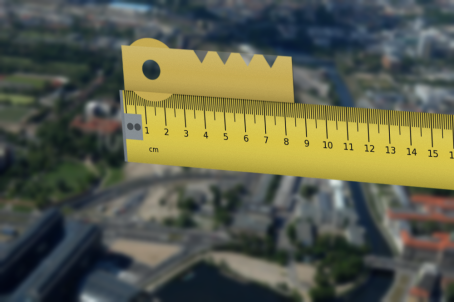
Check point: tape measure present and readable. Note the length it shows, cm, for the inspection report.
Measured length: 8.5 cm
